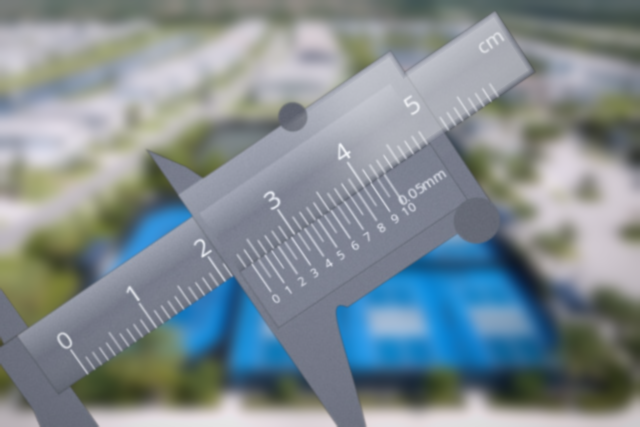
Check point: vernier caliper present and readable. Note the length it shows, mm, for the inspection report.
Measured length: 23.8 mm
